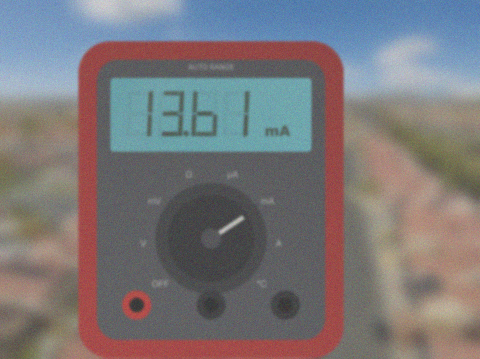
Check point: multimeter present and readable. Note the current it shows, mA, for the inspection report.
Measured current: 13.61 mA
